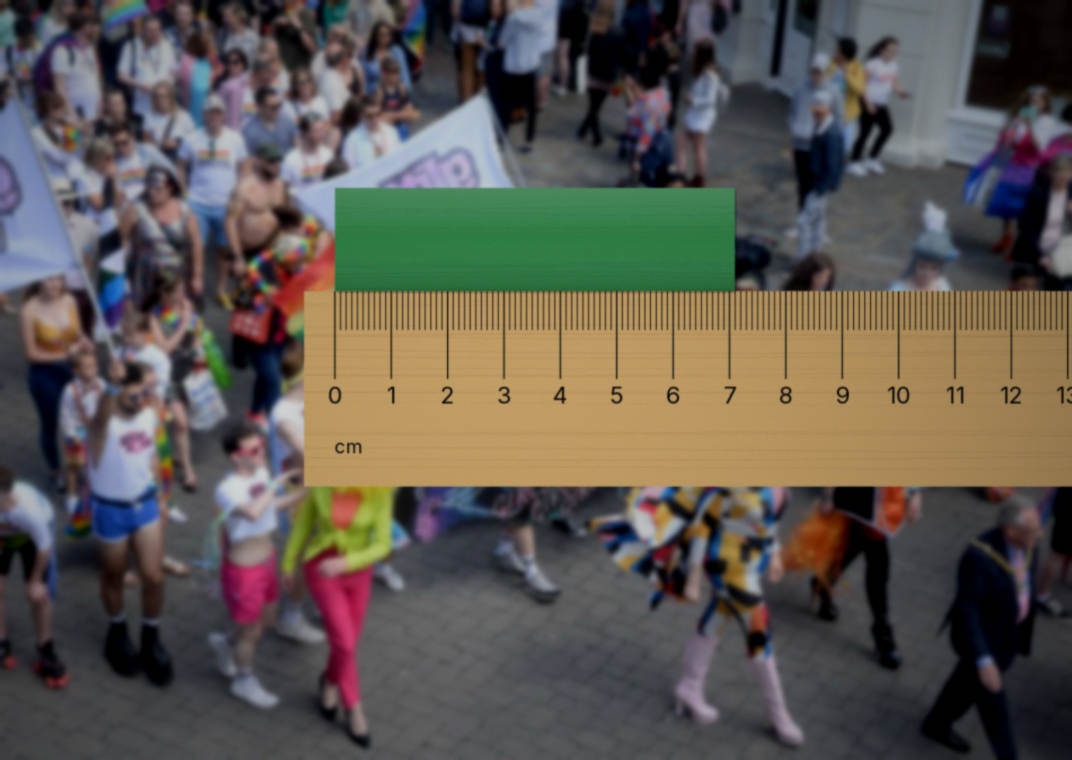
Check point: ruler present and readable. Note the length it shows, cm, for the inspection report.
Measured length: 7.1 cm
